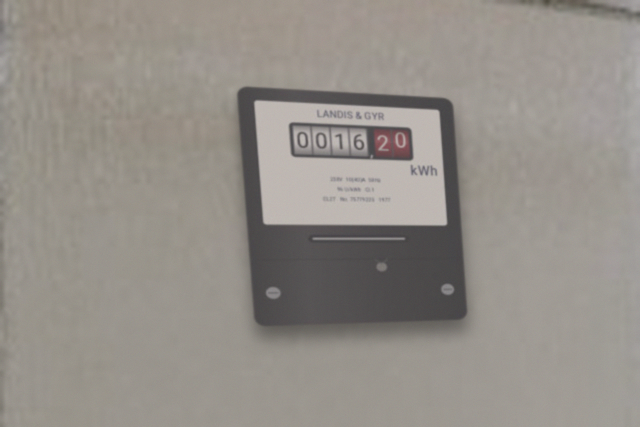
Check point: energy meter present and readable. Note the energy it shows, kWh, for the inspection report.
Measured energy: 16.20 kWh
